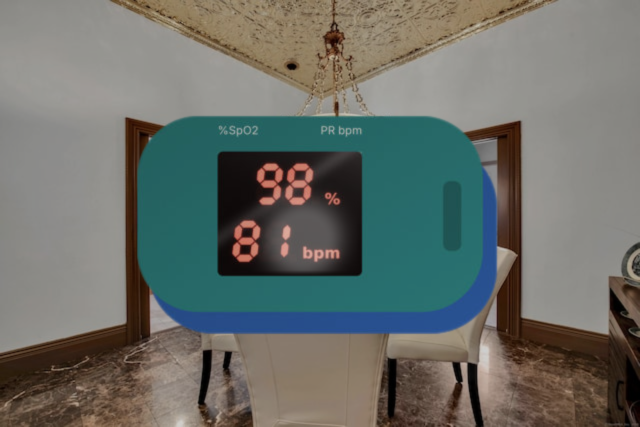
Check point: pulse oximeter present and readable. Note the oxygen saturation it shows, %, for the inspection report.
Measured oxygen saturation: 98 %
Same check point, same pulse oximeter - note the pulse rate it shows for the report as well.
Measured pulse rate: 81 bpm
